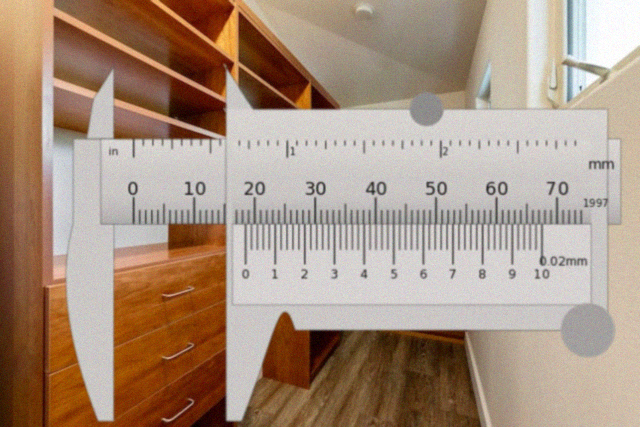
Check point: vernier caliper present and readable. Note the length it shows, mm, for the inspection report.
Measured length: 18.5 mm
